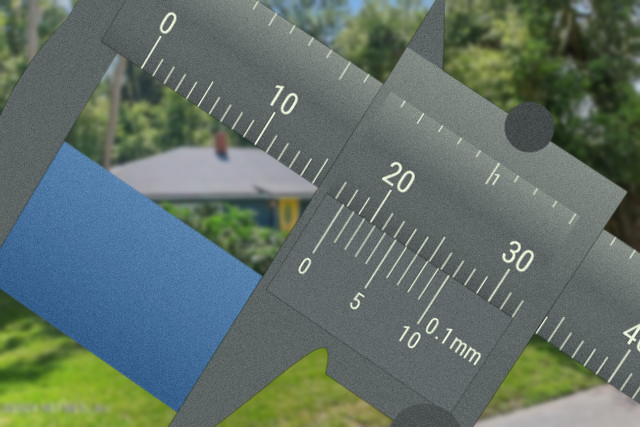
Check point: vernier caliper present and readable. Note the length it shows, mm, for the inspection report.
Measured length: 17.7 mm
